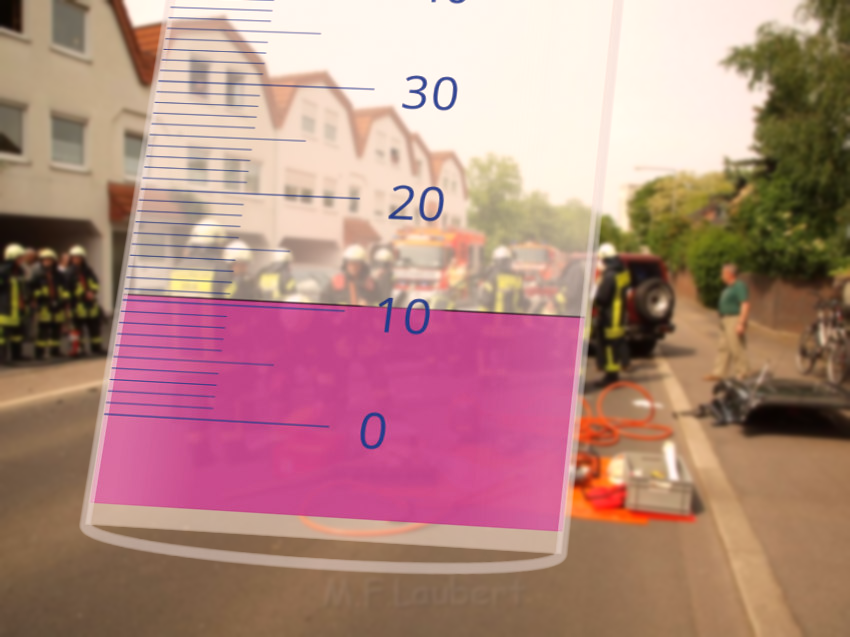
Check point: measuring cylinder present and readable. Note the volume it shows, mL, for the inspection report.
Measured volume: 10.5 mL
